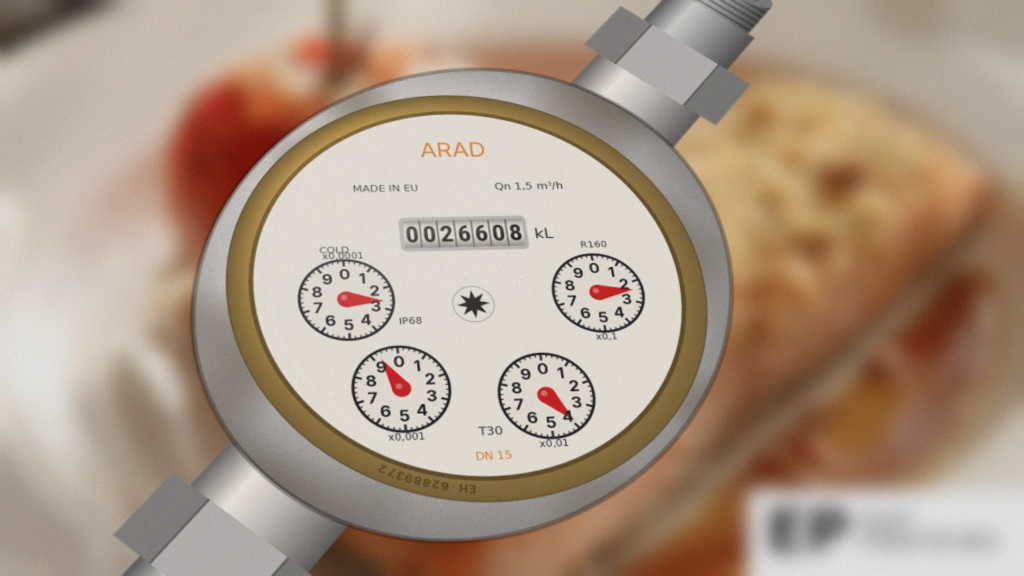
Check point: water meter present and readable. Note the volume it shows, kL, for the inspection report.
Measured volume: 26608.2392 kL
